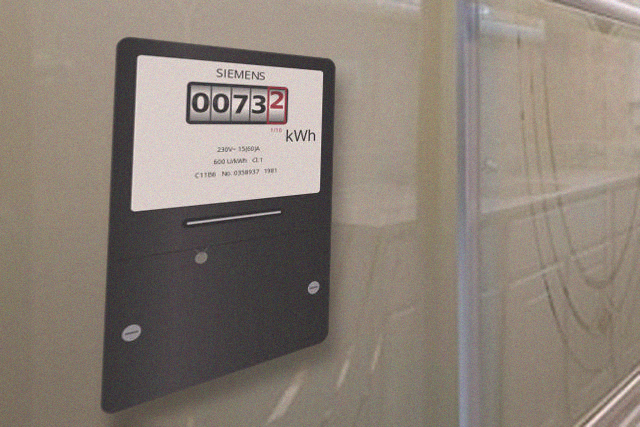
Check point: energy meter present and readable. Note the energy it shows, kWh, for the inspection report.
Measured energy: 73.2 kWh
